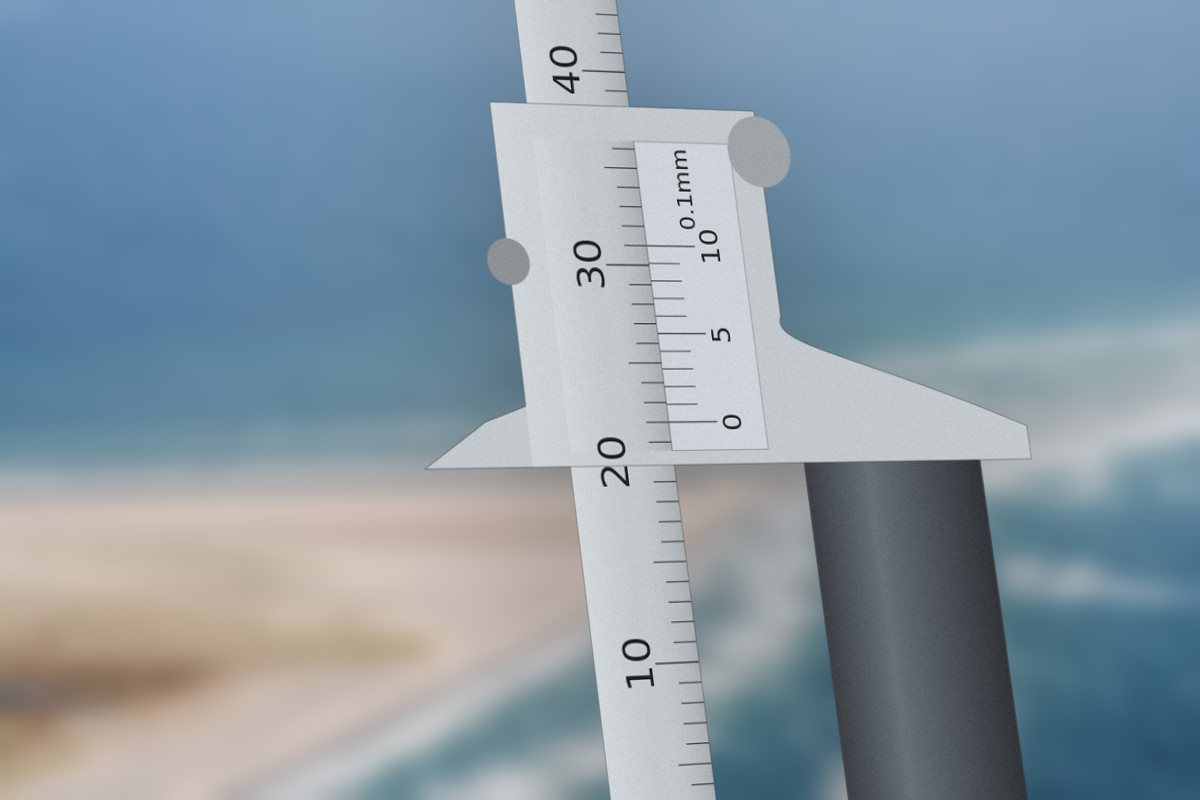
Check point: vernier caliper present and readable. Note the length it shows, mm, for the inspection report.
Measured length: 22.0 mm
